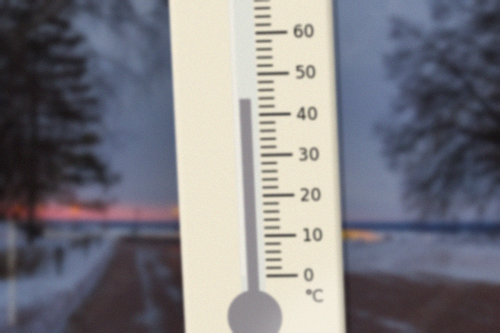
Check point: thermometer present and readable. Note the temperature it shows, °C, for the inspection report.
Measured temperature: 44 °C
